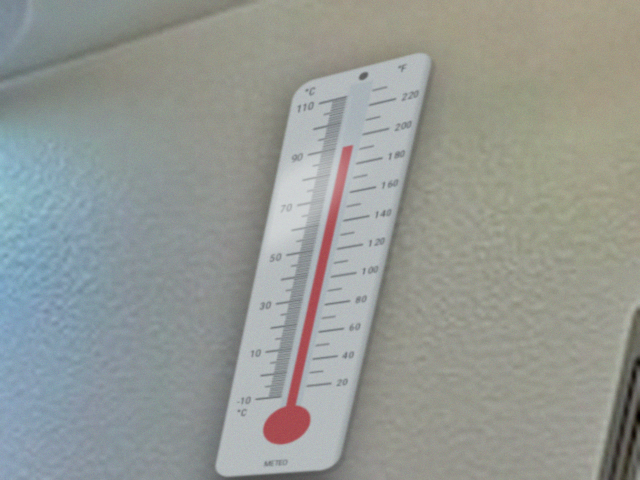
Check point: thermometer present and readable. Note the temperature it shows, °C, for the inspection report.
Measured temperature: 90 °C
